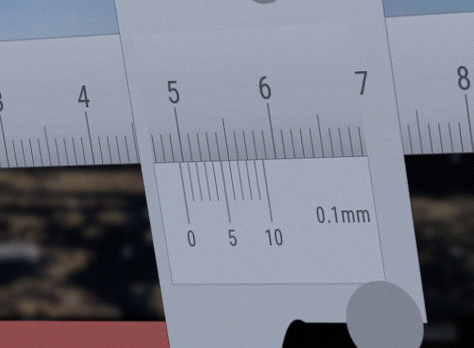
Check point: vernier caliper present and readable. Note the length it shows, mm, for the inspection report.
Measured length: 49.6 mm
